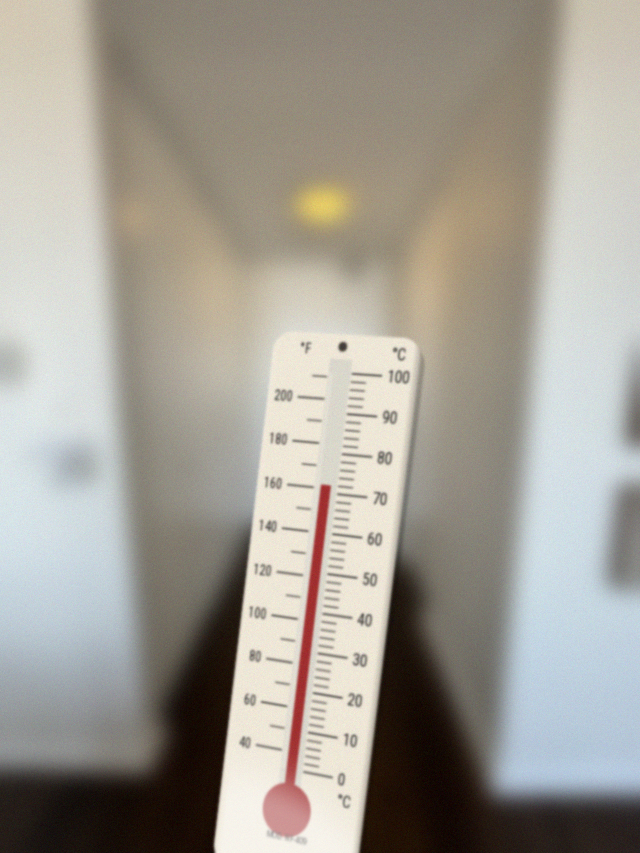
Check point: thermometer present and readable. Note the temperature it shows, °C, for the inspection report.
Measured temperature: 72 °C
